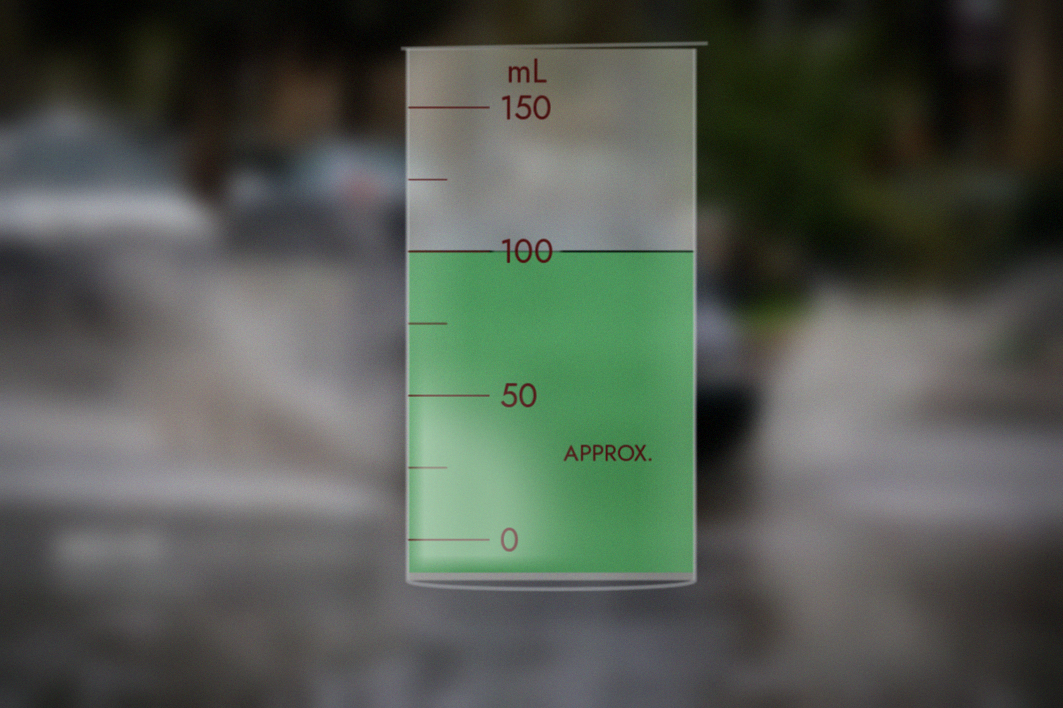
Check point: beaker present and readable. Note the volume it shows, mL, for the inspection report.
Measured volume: 100 mL
